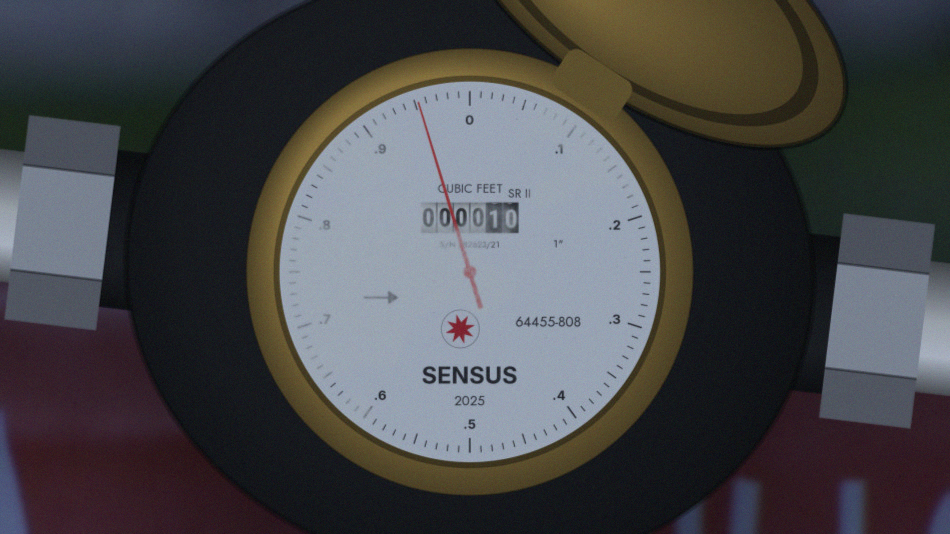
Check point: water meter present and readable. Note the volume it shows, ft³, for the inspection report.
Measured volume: 9.95 ft³
